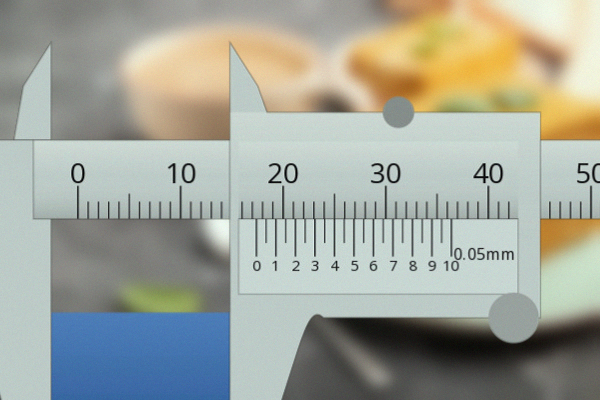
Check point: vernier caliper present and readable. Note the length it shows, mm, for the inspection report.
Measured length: 17.4 mm
